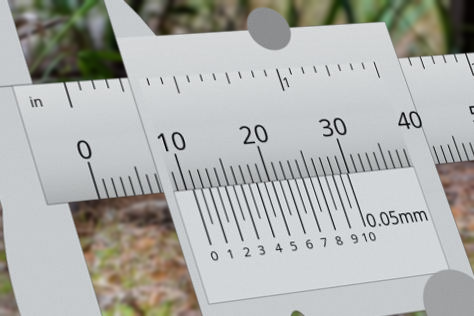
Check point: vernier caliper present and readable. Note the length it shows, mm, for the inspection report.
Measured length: 10.8 mm
